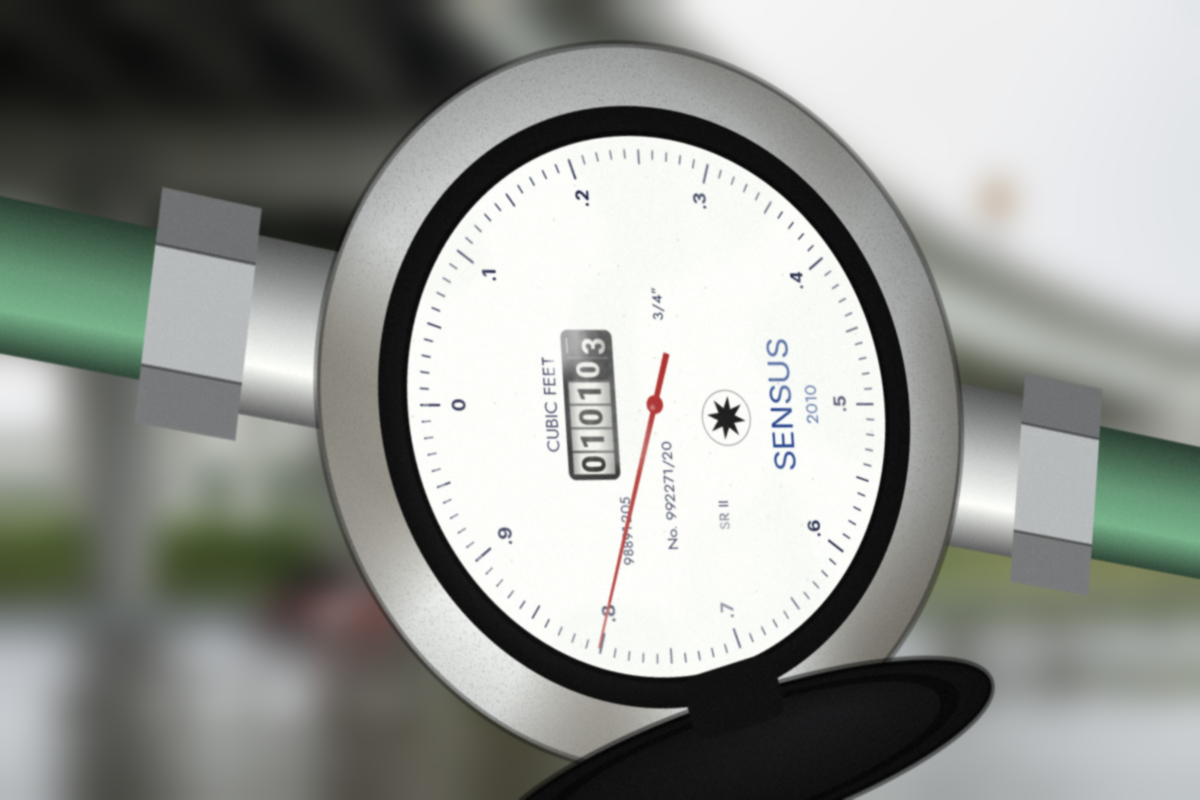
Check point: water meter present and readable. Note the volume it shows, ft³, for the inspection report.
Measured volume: 10102.80 ft³
